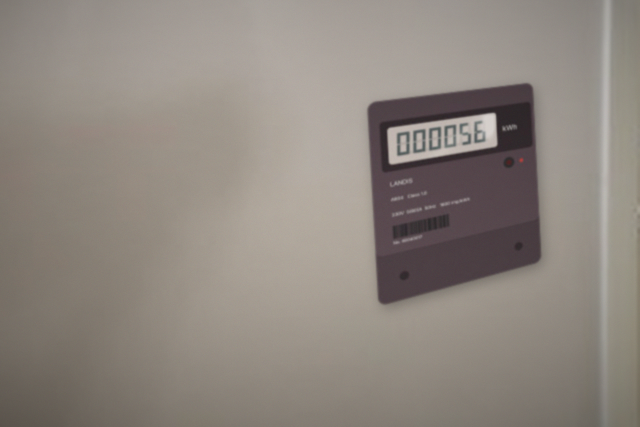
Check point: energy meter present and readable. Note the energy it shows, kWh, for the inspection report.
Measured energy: 56 kWh
